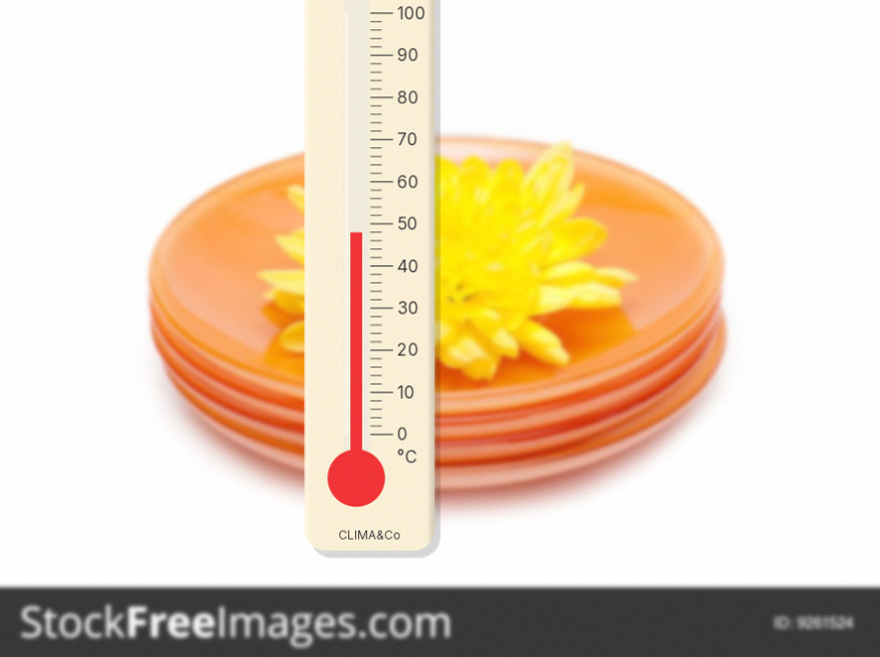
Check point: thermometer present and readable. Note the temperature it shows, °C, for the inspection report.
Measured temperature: 48 °C
